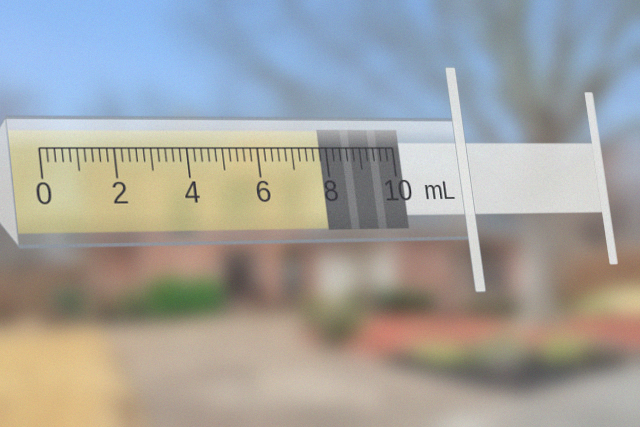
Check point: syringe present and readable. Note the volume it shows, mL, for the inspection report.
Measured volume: 7.8 mL
